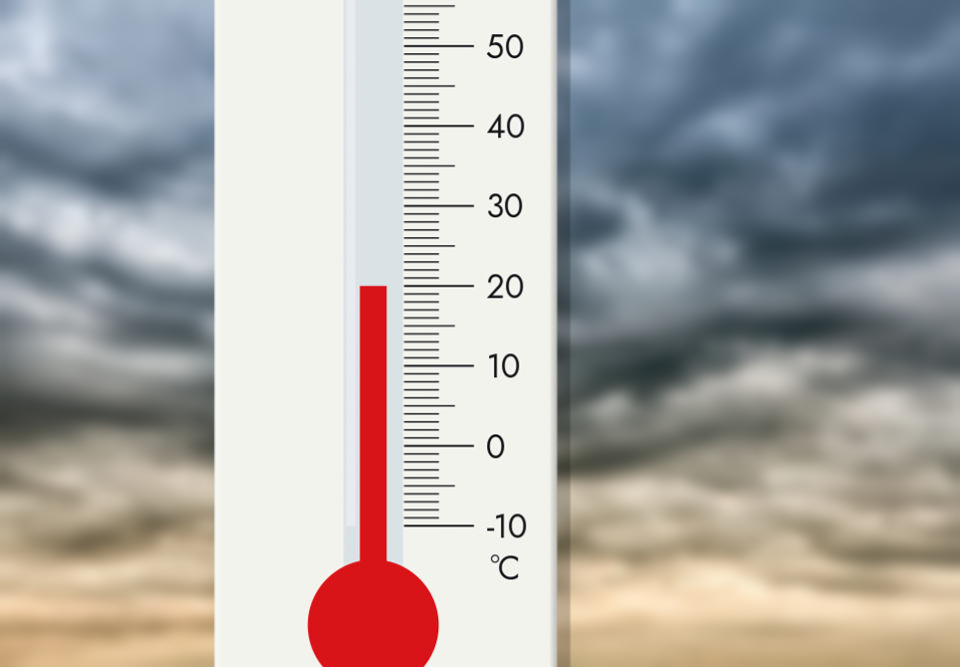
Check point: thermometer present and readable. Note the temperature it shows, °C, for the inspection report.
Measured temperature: 20 °C
